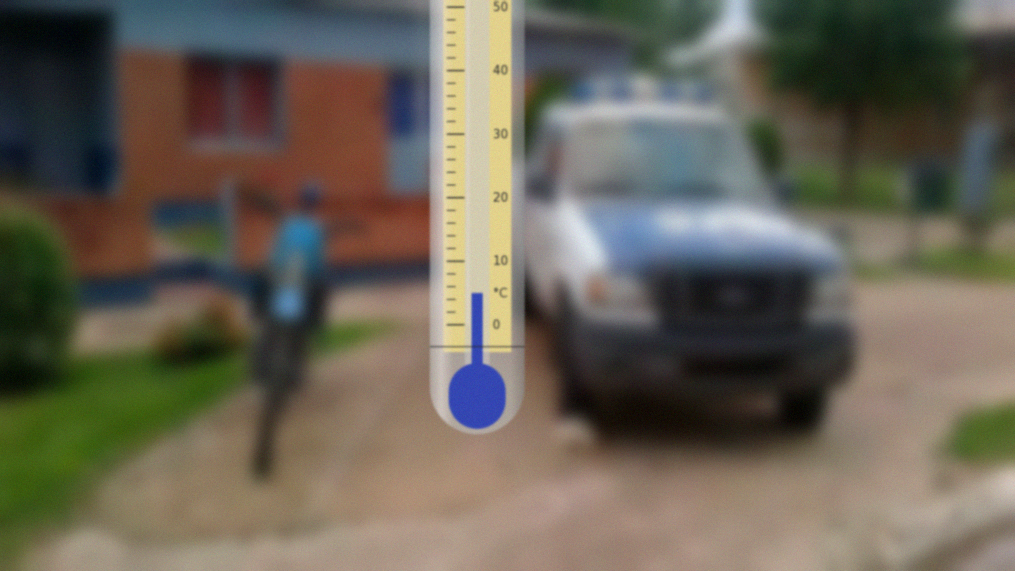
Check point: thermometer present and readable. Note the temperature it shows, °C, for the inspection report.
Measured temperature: 5 °C
